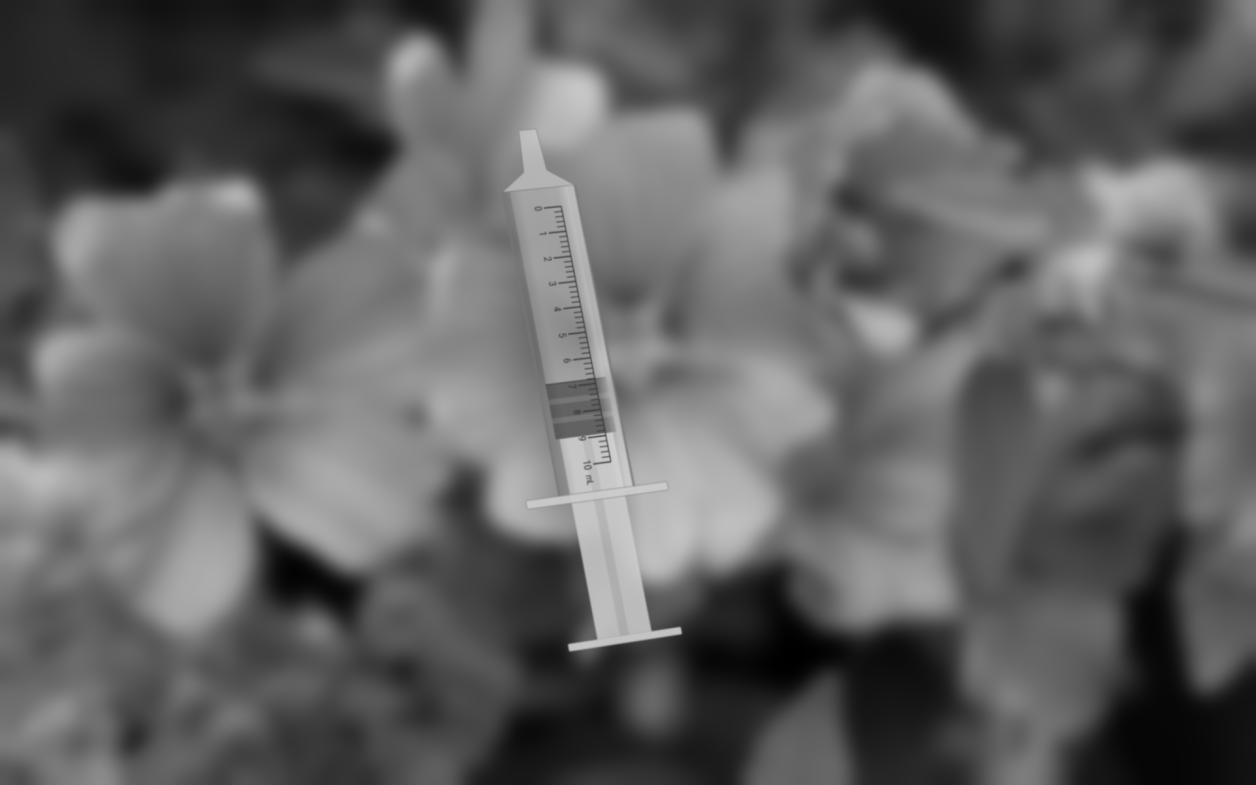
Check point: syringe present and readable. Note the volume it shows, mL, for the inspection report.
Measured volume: 6.8 mL
